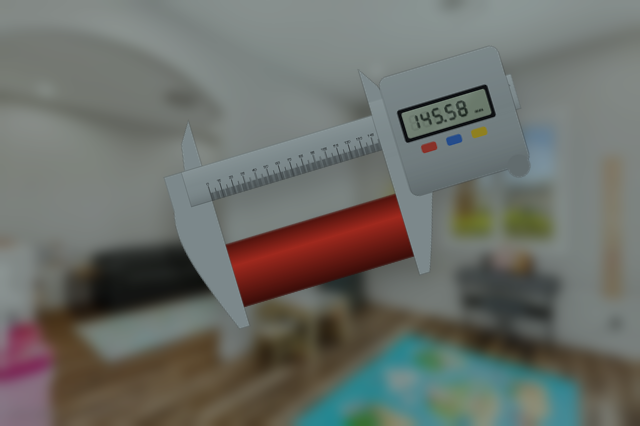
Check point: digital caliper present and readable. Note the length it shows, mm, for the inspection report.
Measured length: 145.58 mm
